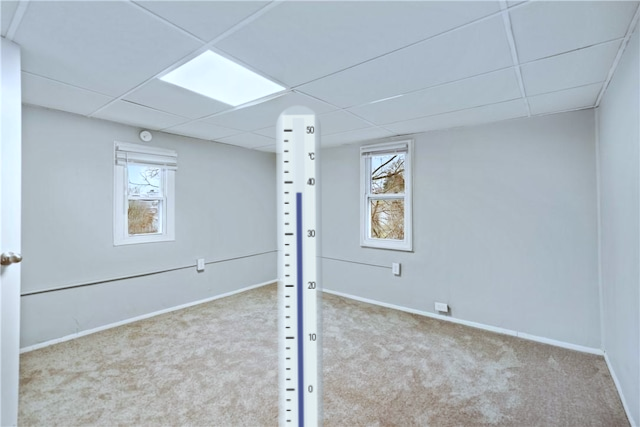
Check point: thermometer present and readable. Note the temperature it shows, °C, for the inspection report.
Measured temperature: 38 °C
